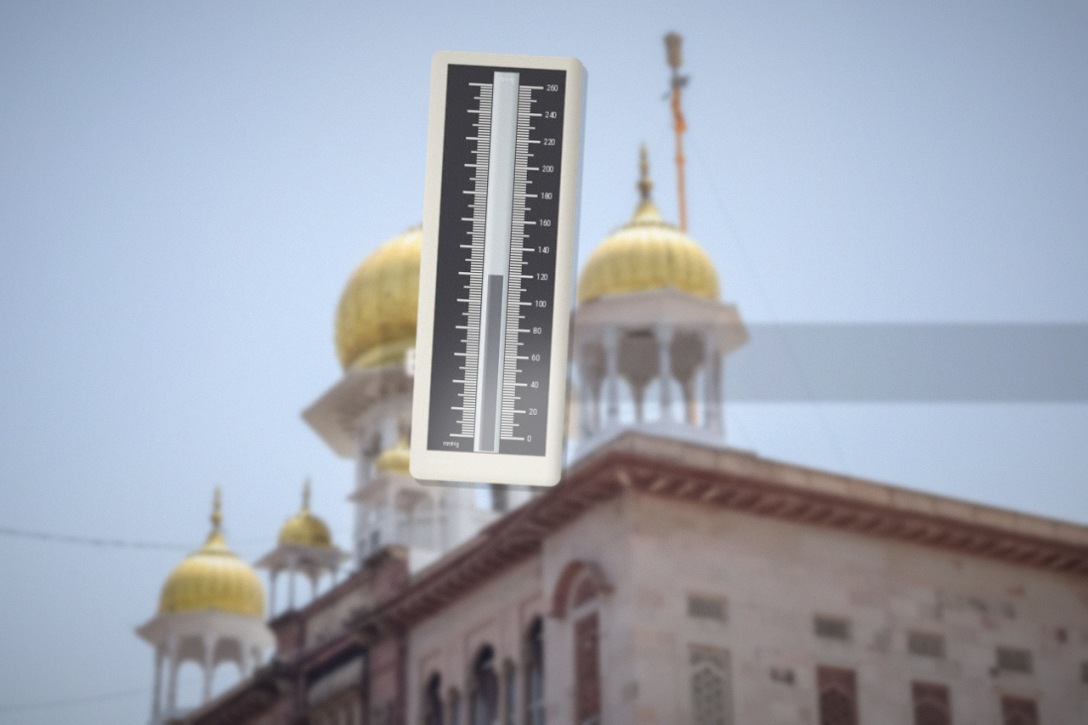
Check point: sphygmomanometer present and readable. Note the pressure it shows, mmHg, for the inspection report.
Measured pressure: 120 mmHg
